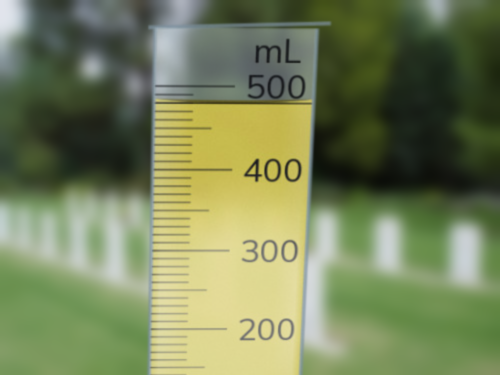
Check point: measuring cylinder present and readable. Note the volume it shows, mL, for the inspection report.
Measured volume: 480 mL
